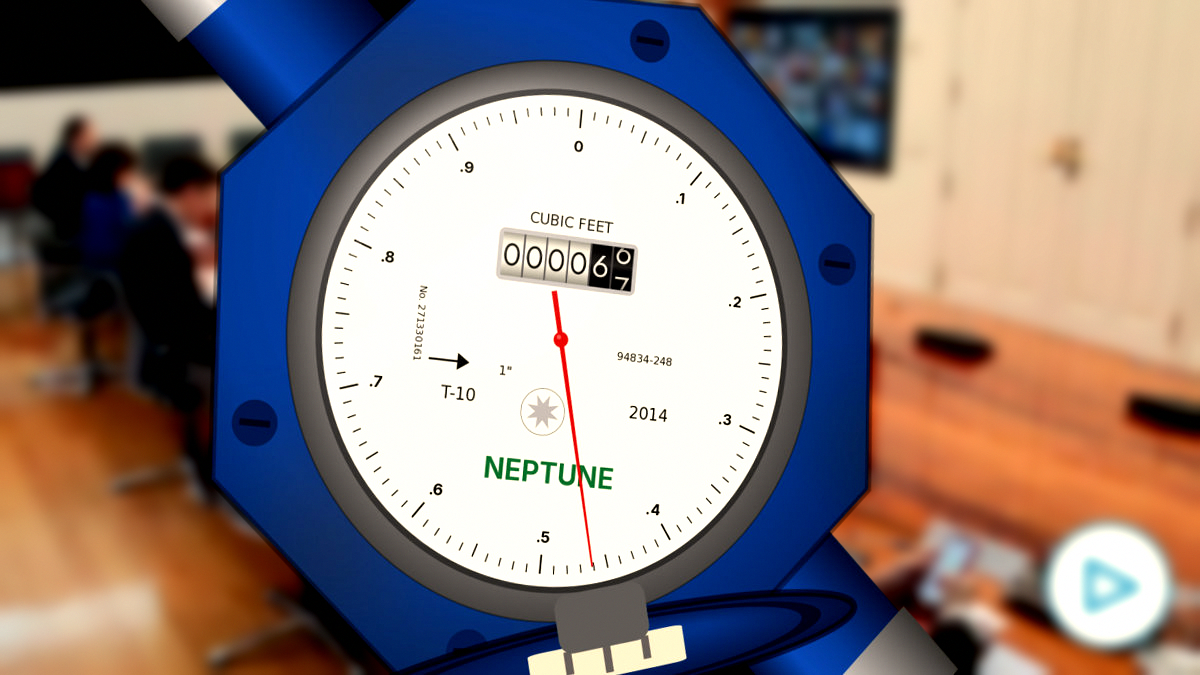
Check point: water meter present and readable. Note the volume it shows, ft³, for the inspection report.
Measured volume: 66.46 ft³
